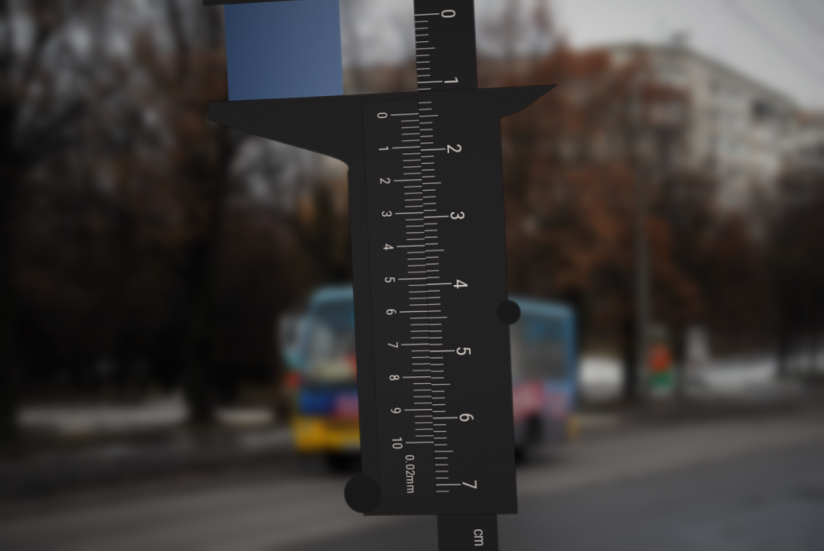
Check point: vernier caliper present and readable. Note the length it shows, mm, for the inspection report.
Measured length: 14.6 mm
